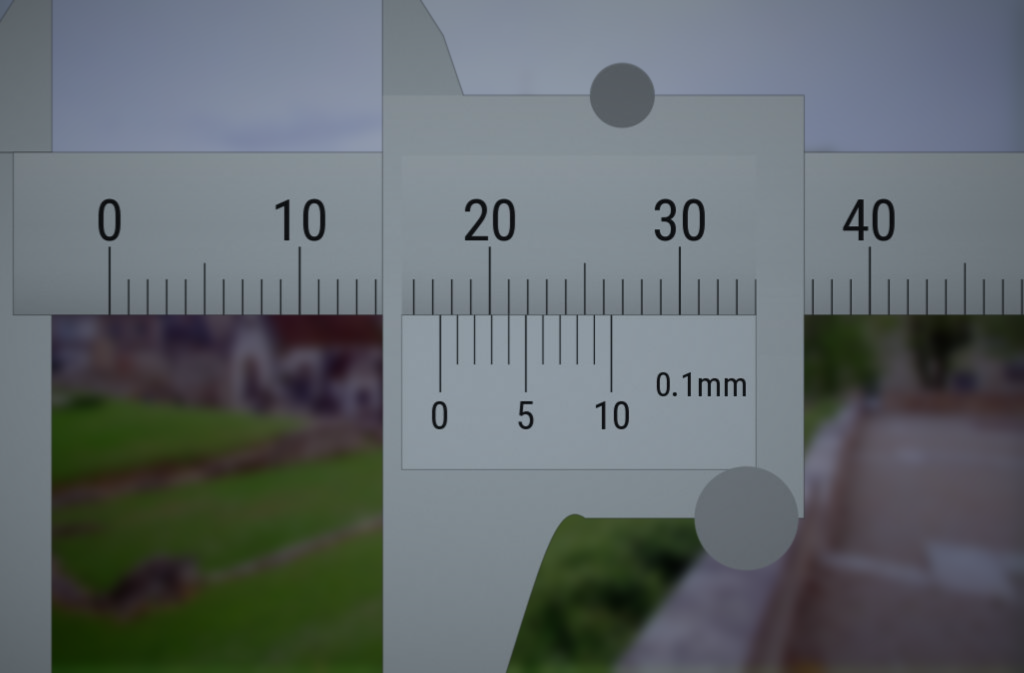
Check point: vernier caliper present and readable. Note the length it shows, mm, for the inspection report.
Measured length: 17.4 mm
